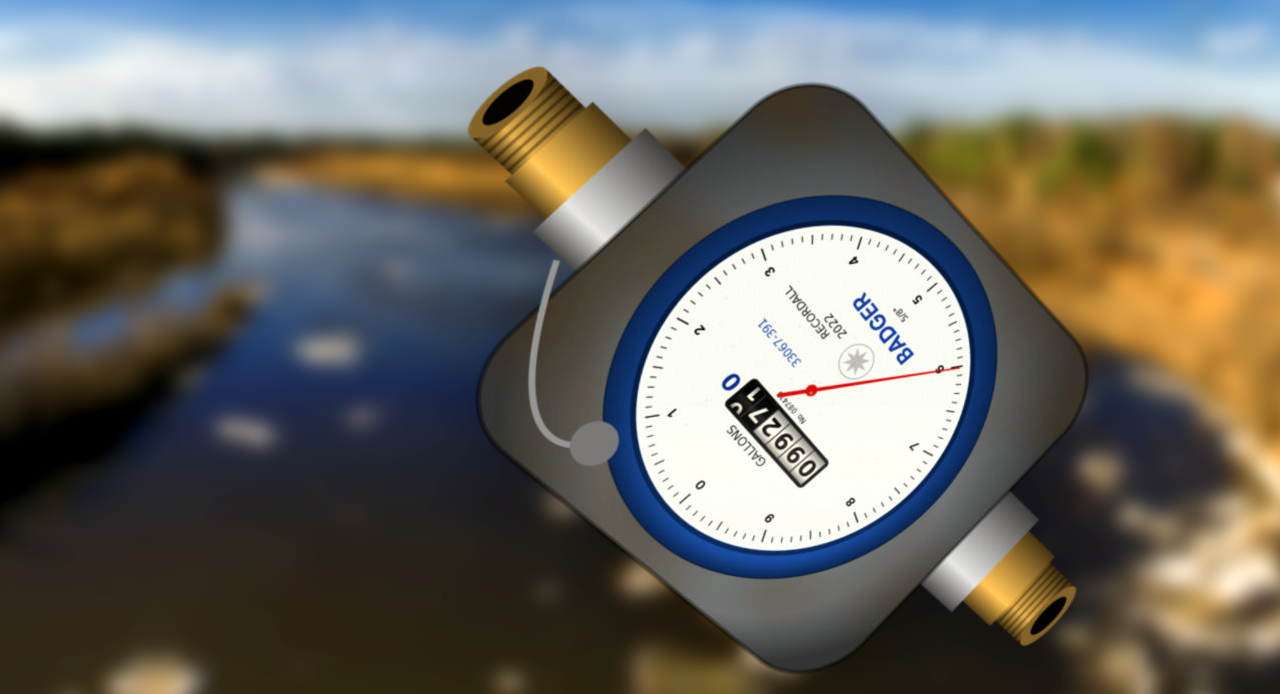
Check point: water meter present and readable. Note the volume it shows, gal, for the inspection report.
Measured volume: 992706.0 gal
